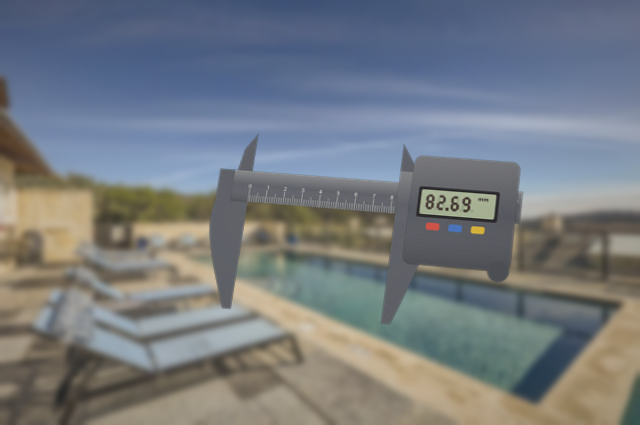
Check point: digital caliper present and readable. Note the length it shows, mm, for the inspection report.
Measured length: 82.69 mm
